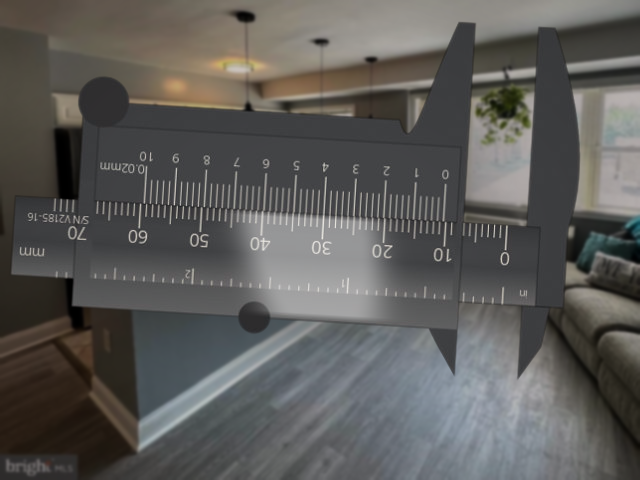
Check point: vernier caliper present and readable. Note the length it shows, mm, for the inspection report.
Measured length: 10.4 mm
